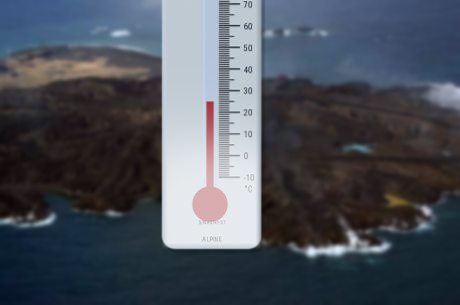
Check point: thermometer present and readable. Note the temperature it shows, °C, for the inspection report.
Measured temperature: 25 °C
